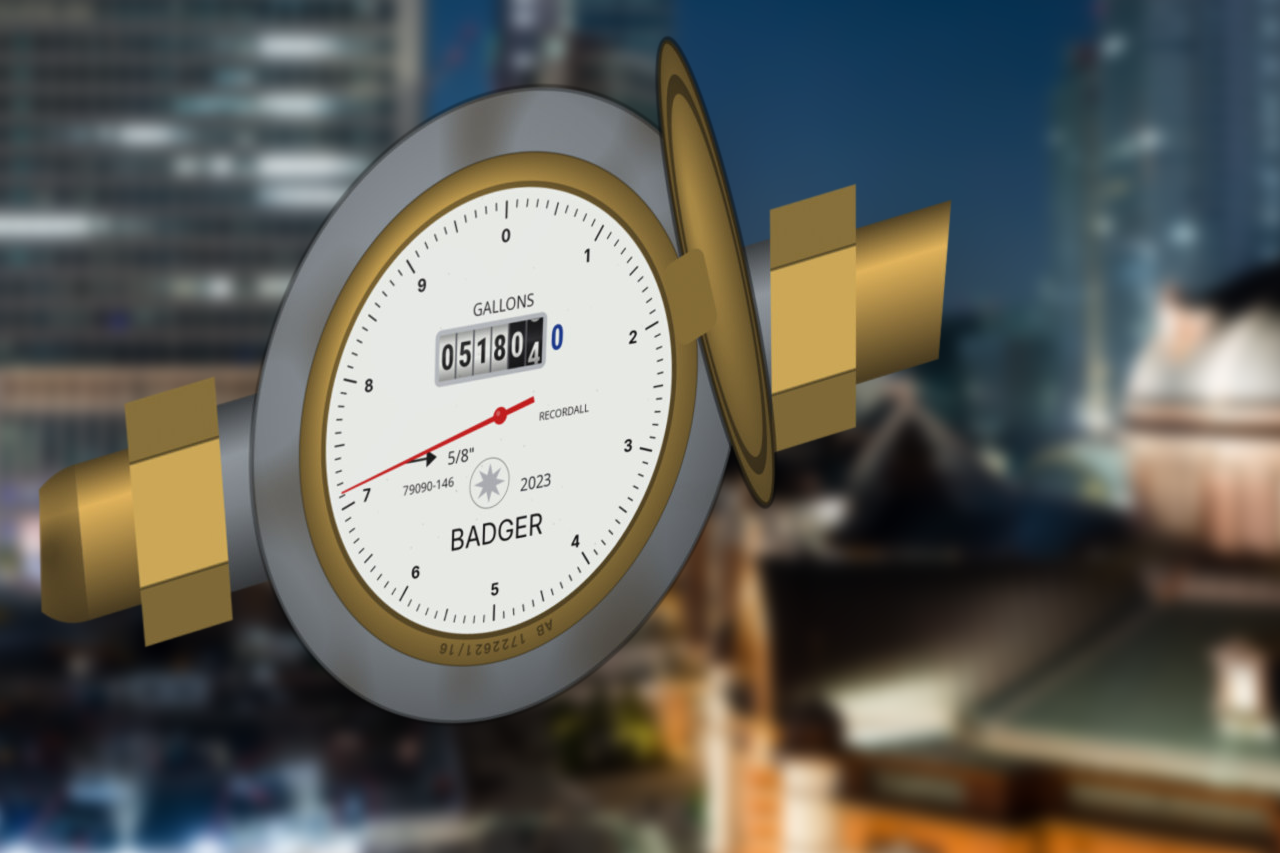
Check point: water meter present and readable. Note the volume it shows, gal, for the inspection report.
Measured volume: 518037.1 gal
